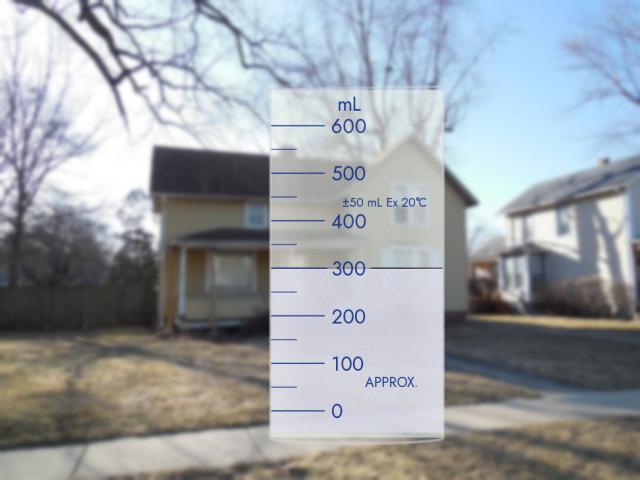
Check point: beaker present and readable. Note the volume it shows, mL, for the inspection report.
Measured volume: 300 mL
